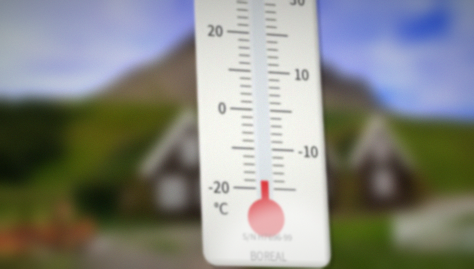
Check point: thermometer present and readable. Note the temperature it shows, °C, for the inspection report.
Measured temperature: -18 °C
